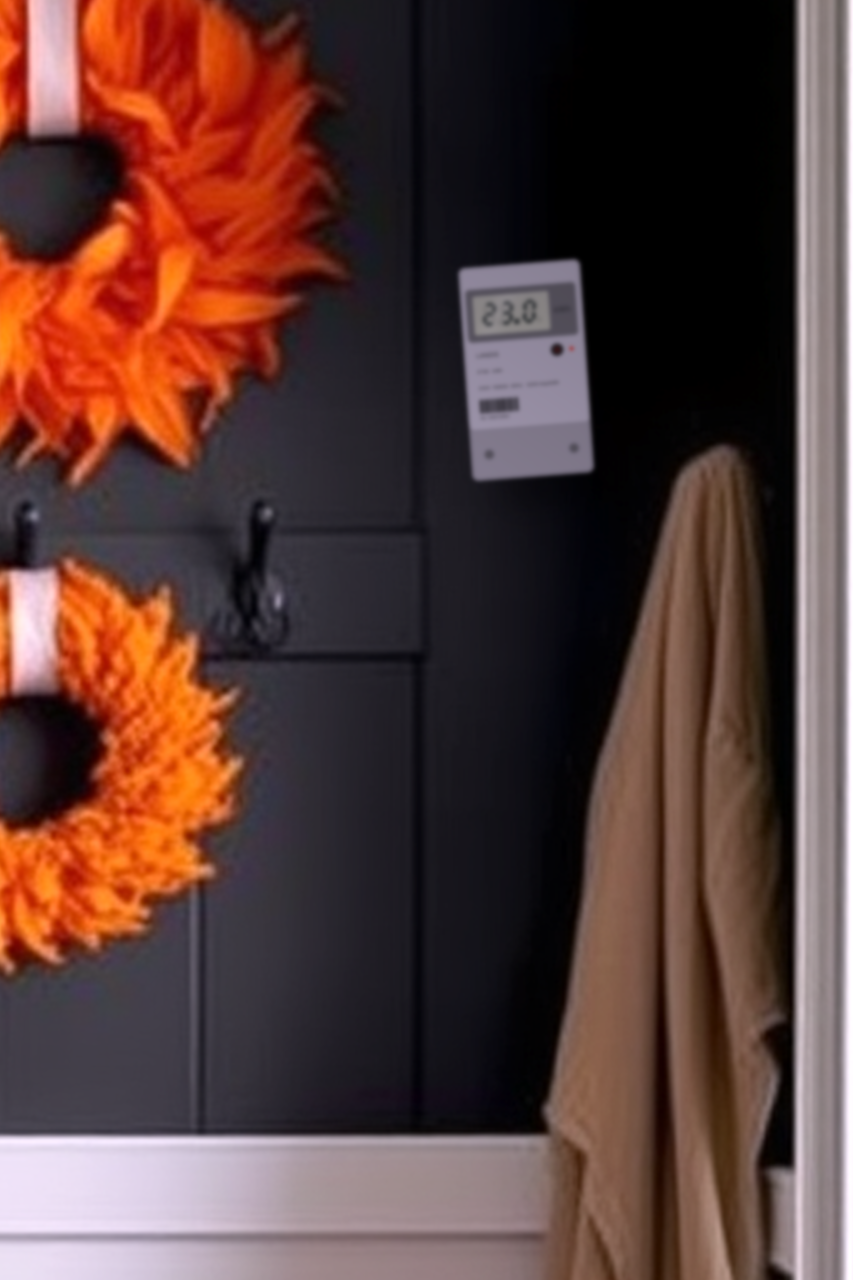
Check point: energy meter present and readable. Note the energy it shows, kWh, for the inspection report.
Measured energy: 23.0 kWh
